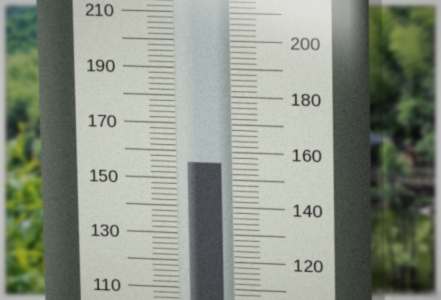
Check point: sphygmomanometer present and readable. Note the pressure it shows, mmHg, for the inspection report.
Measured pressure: 156 mmHg
